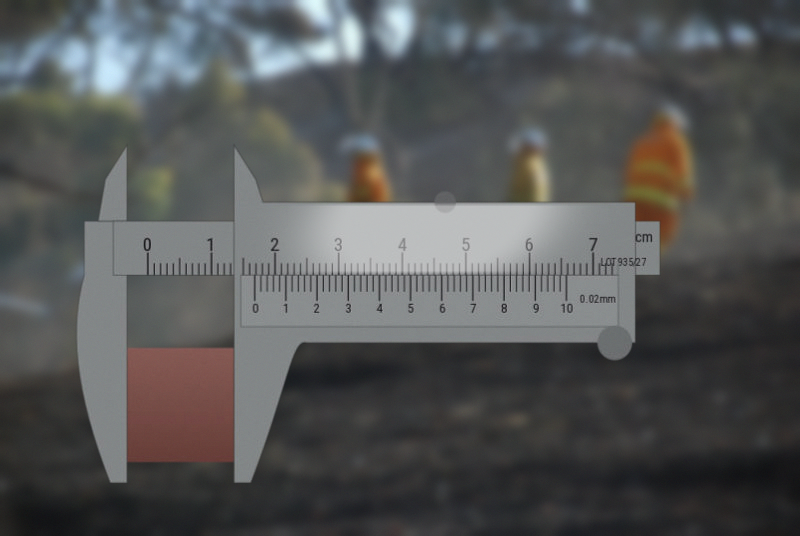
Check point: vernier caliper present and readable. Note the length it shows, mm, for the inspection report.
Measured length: 16.8 mm
